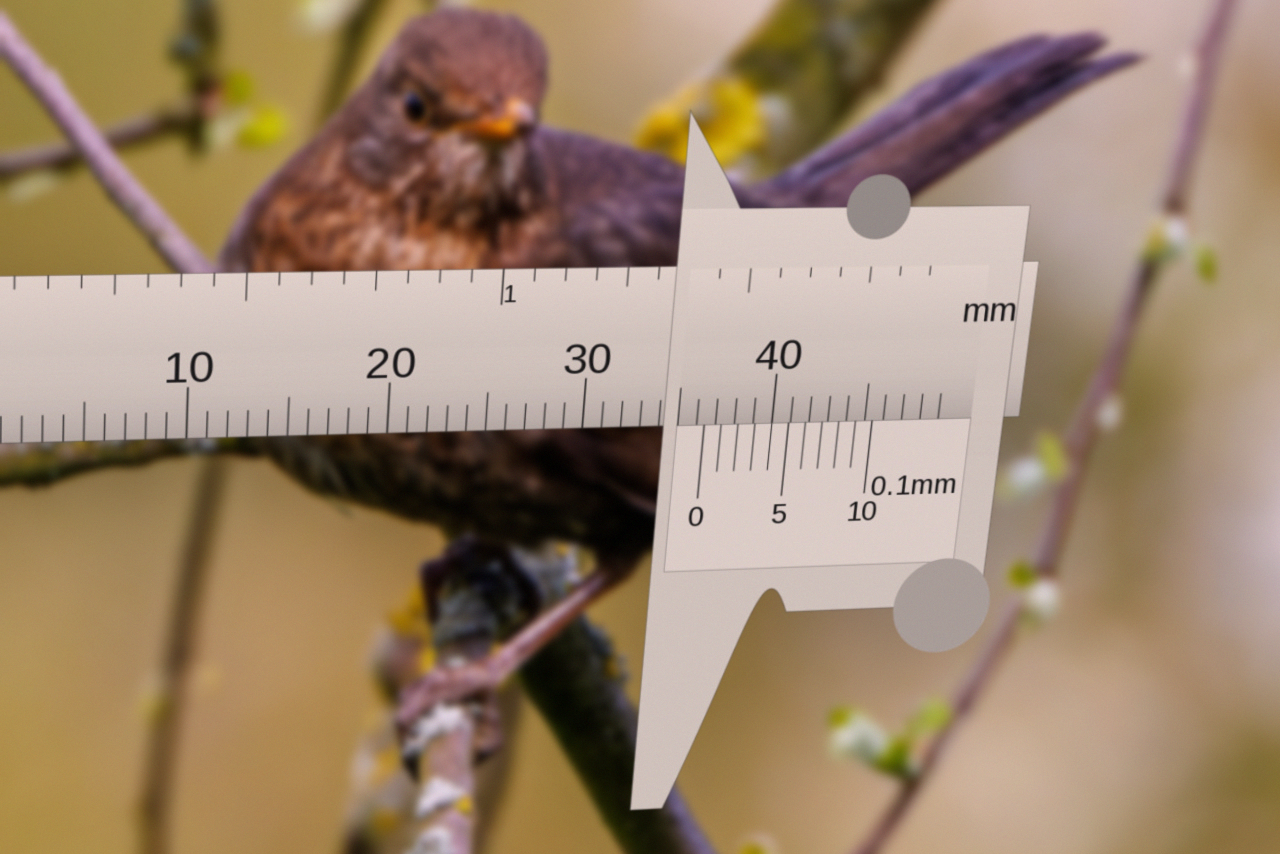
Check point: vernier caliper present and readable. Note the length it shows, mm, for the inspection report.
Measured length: 36.4 mm
